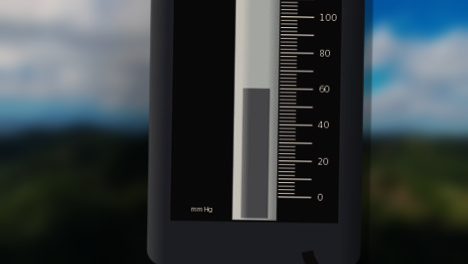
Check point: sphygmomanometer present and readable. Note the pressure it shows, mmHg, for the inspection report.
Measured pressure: 60 mmHg
